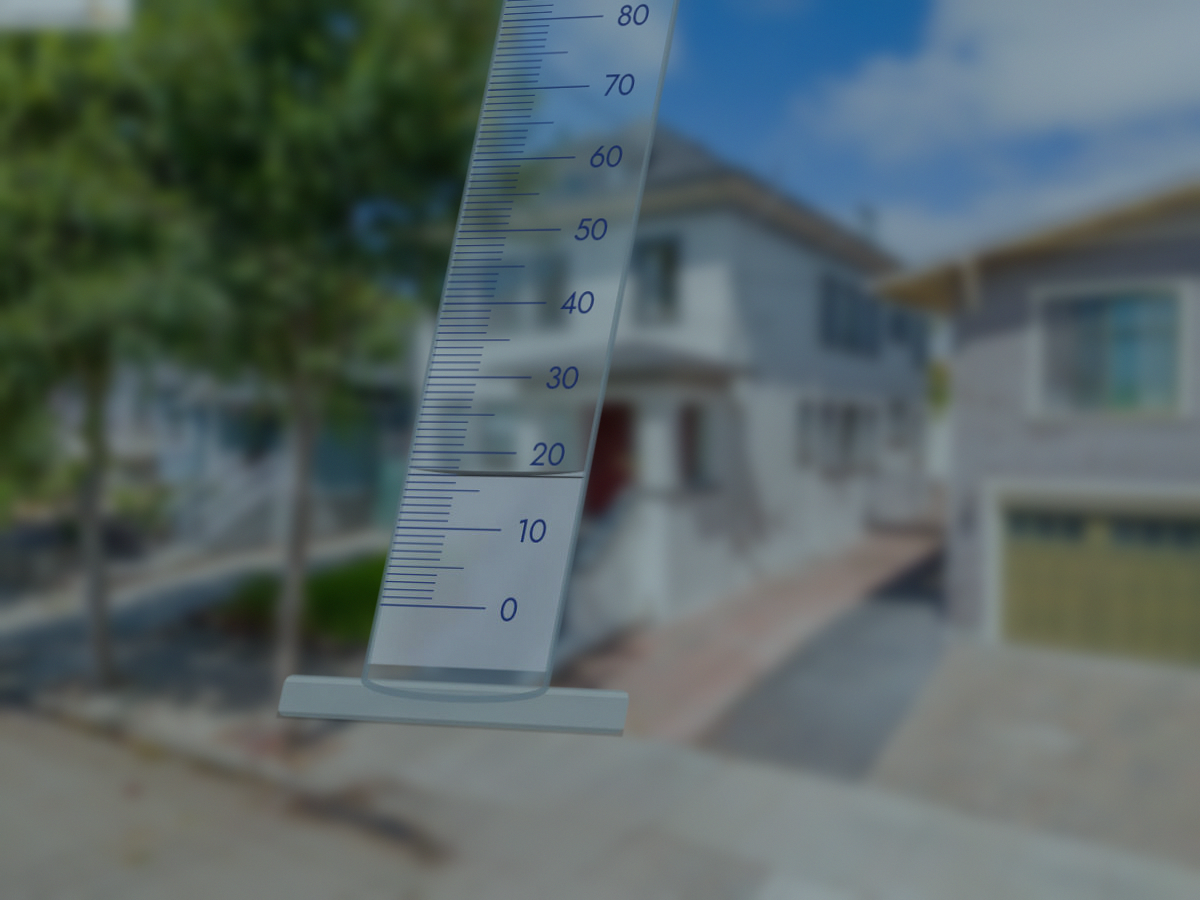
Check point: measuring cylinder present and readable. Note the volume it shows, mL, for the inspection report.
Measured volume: 17 mL
